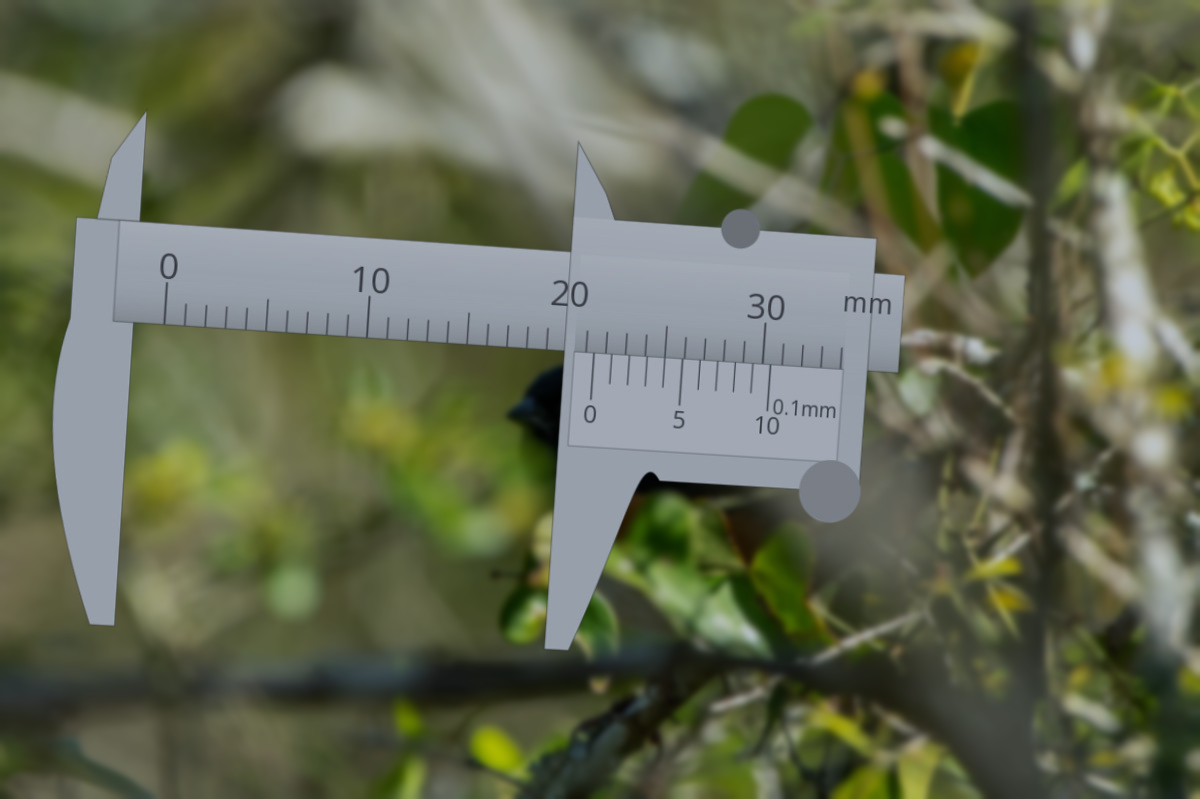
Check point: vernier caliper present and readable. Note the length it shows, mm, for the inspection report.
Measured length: 21.4 mm
